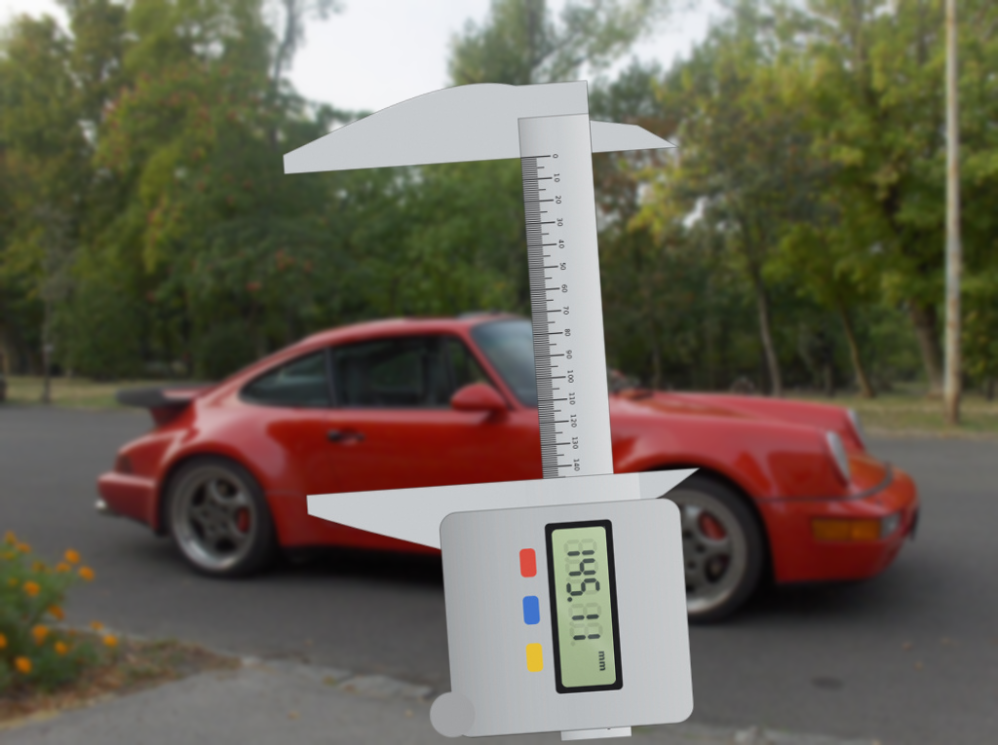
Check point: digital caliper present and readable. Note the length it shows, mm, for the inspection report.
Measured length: 145.11 mm
